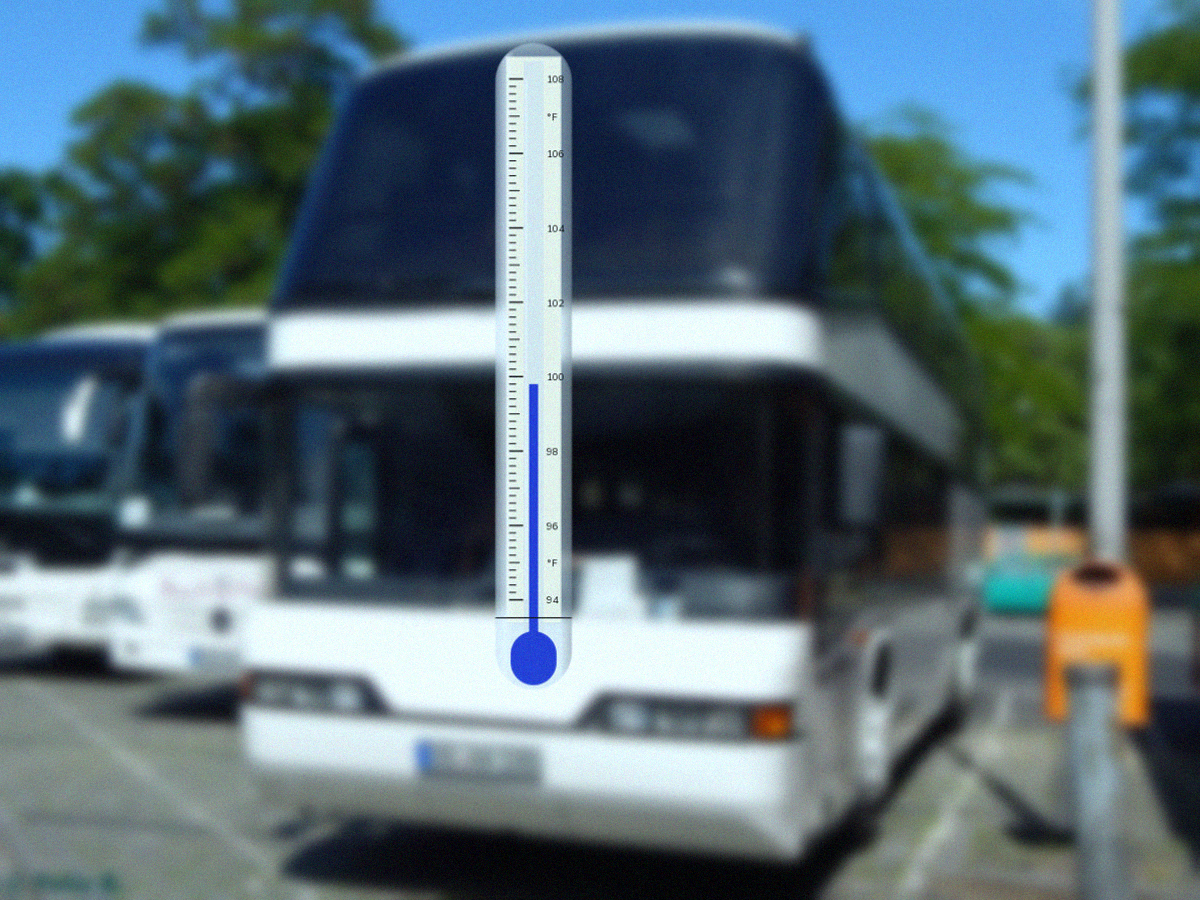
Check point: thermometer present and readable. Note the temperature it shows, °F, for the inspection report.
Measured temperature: 99.8 °F
